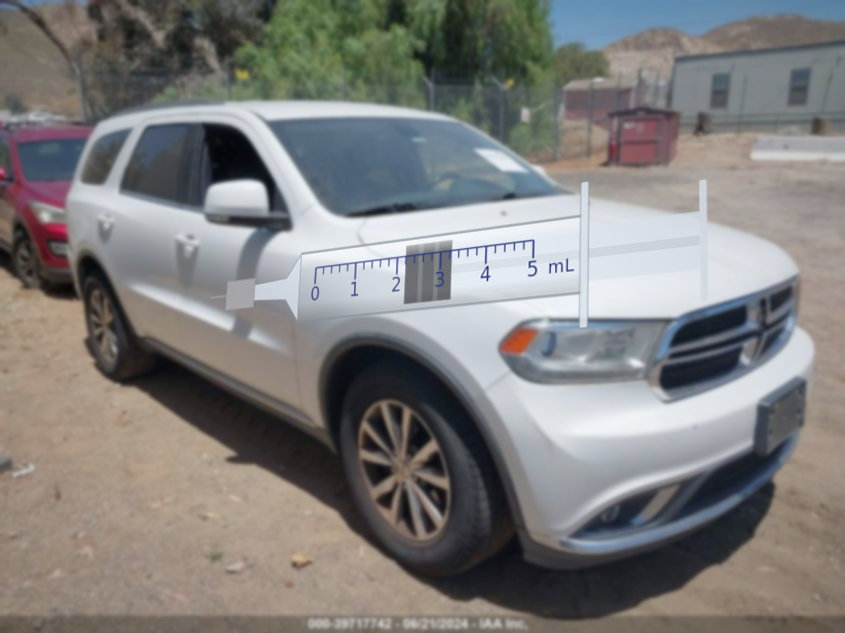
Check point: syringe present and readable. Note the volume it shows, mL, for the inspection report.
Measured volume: 2.2 mL
